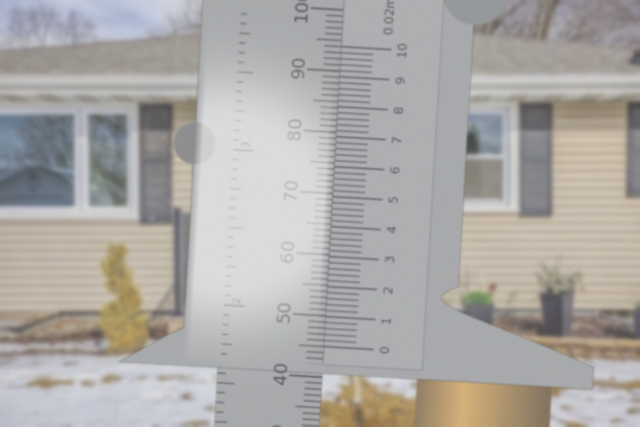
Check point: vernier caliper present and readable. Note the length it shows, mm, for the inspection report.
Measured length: 45.0 mm
